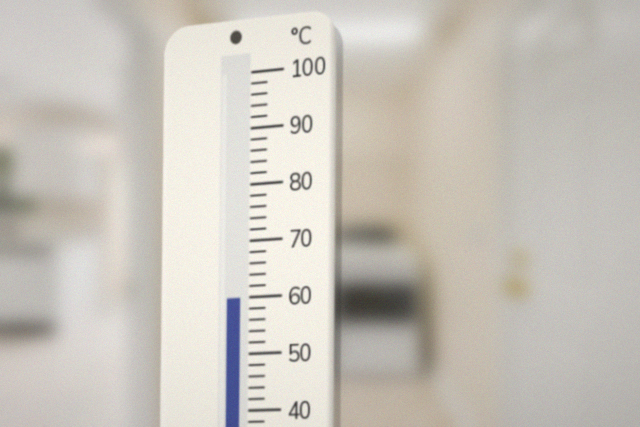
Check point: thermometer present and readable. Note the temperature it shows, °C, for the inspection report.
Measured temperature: 60 °C
